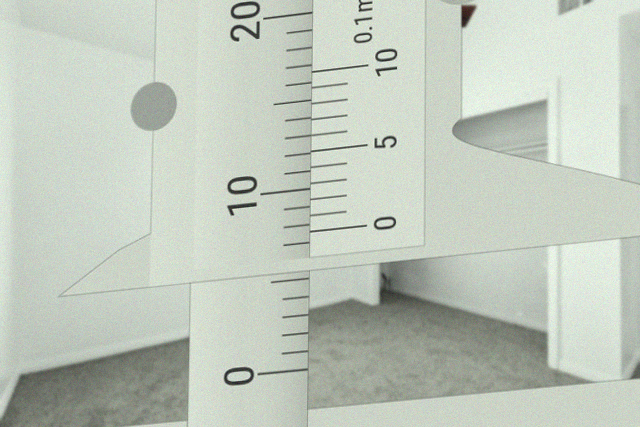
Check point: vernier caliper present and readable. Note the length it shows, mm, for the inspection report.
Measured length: 7.6 mm
